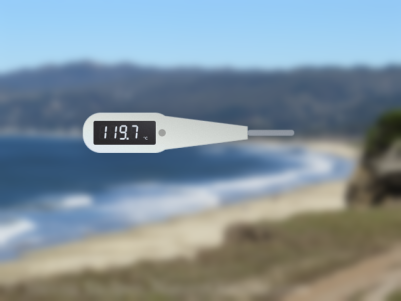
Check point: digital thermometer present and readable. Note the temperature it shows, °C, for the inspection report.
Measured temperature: 119.7 °C
